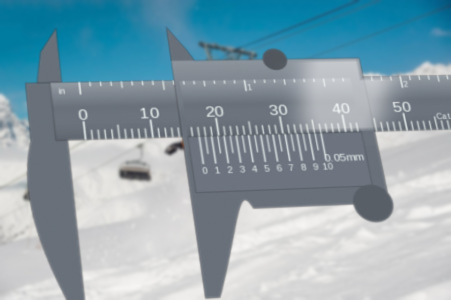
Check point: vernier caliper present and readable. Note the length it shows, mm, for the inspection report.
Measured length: 17.0 mm
